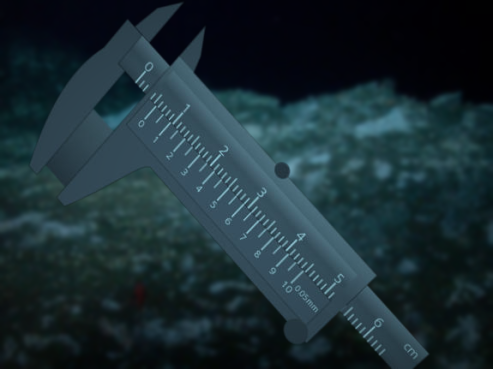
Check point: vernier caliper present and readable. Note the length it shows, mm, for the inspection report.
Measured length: 5.6 mm
